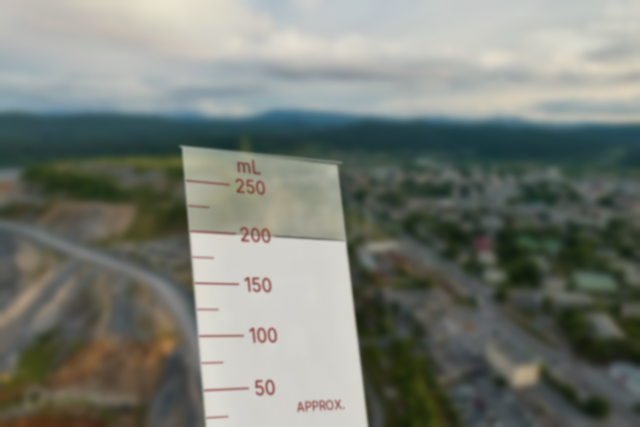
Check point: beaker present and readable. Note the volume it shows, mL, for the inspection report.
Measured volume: 200 mL
